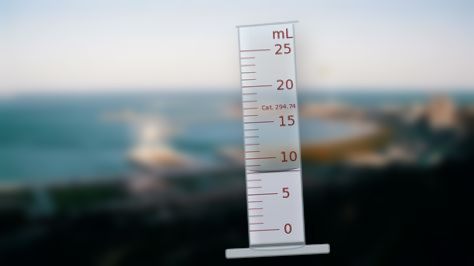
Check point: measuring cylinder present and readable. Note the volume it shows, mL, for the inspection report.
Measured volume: 8 mL
